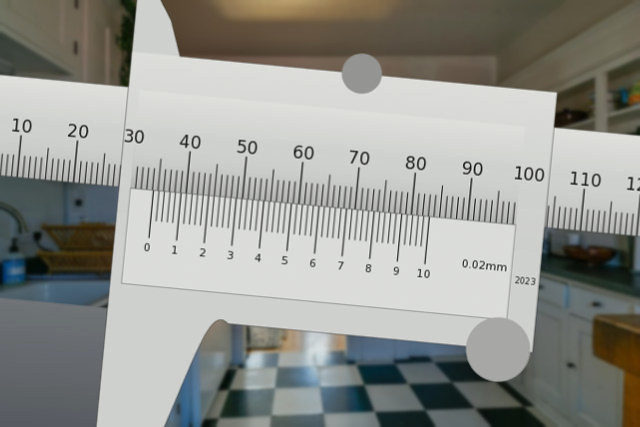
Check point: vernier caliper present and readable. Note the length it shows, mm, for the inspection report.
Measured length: 34.2 mm
